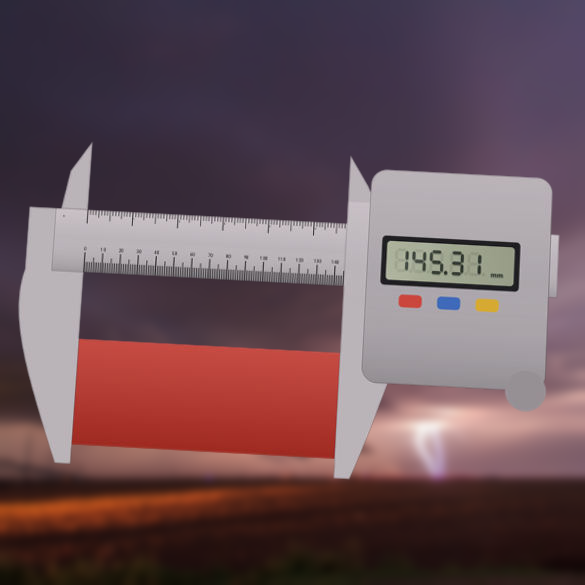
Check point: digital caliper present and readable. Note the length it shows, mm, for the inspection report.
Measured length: 145.31 mm
